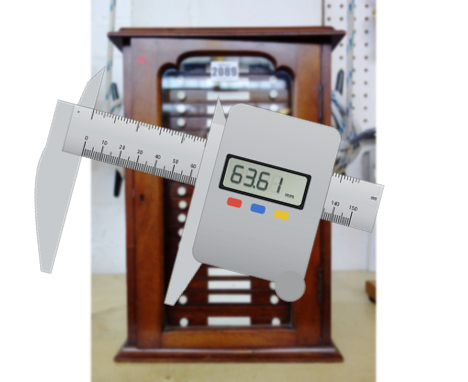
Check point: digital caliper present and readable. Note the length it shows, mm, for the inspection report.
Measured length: 63.61 mm
